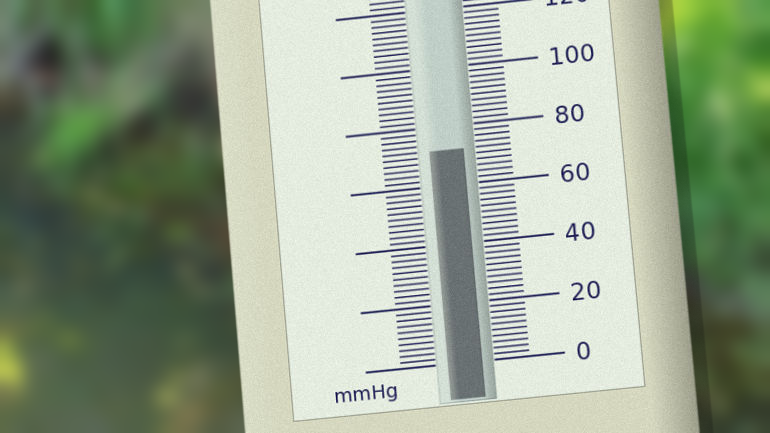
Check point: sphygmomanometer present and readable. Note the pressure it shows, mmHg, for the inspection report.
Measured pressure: 72 mmHg
